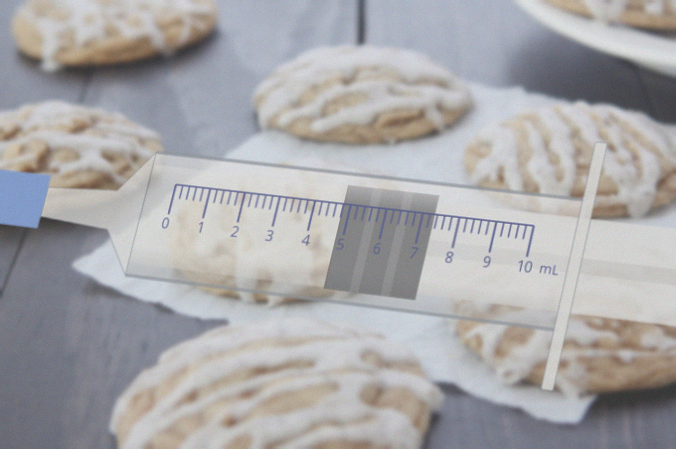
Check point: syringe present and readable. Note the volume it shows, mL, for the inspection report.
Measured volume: 4.8 mL
